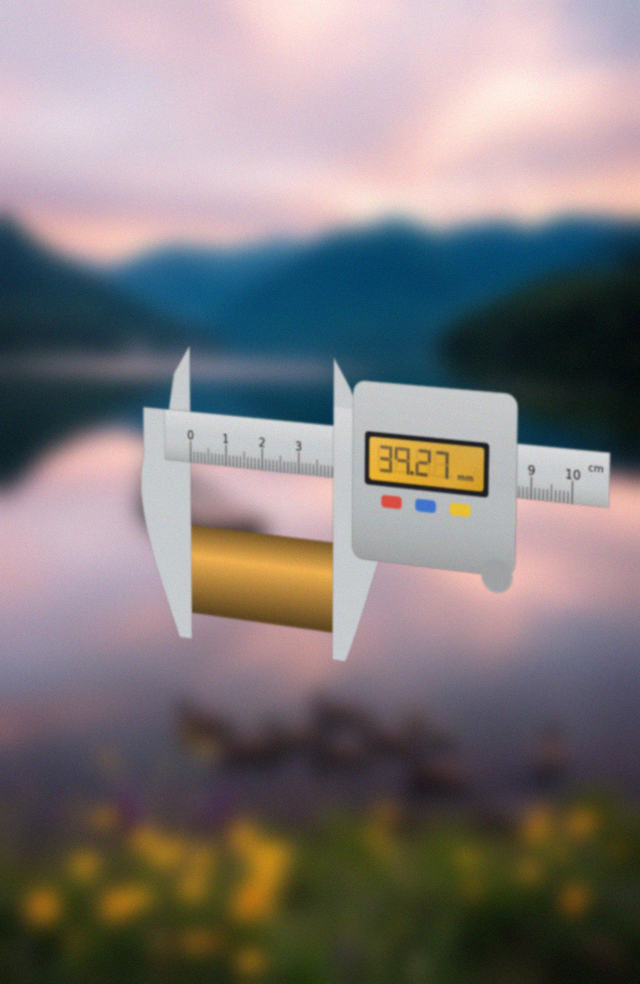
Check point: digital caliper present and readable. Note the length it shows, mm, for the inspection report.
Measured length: 39.27 mm
